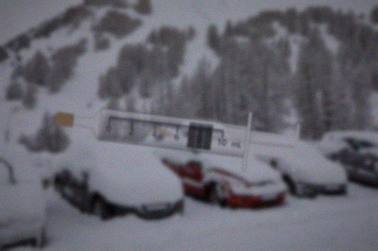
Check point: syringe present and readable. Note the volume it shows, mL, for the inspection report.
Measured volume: 7 mL
